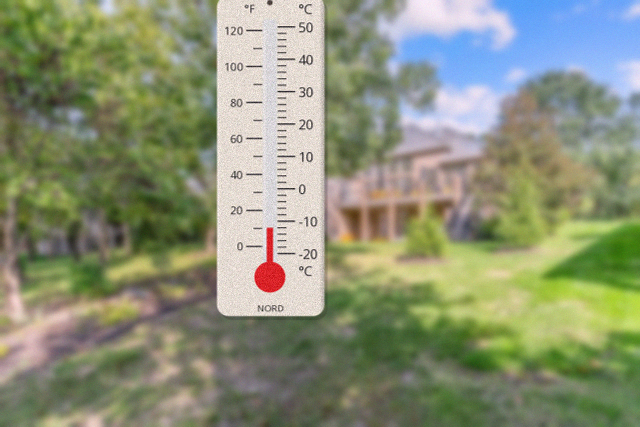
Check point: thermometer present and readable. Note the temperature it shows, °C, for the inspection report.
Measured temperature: -12 °C
